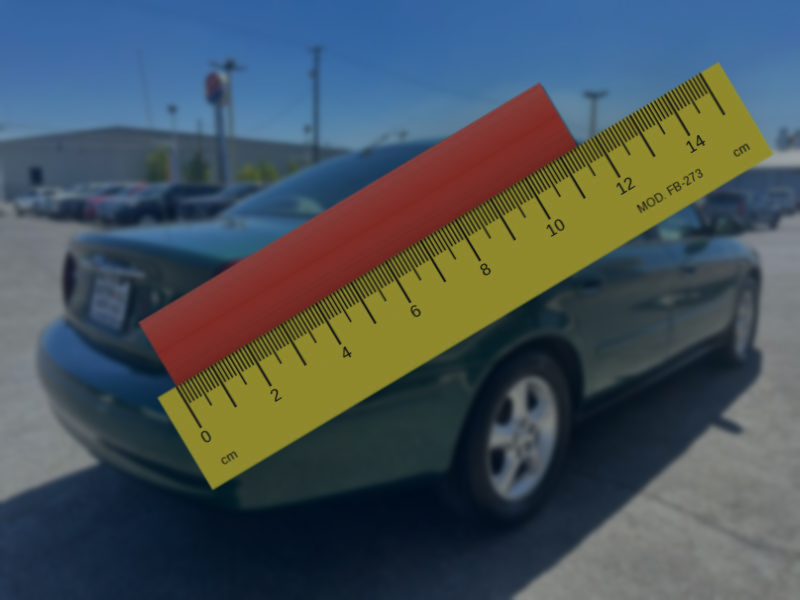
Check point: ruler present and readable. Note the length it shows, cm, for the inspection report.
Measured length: 11.5 cm
